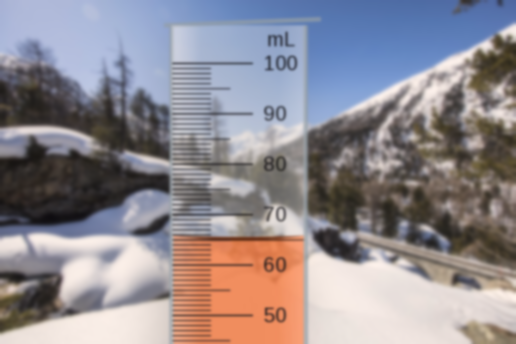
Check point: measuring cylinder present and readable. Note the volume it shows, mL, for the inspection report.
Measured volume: 65 mL
